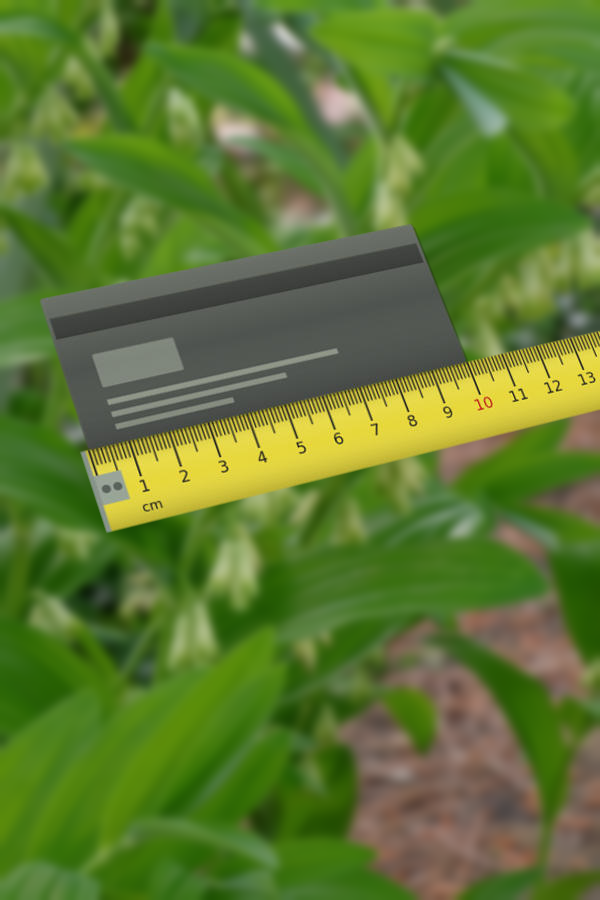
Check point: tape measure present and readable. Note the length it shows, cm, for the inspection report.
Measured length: 10 cm
